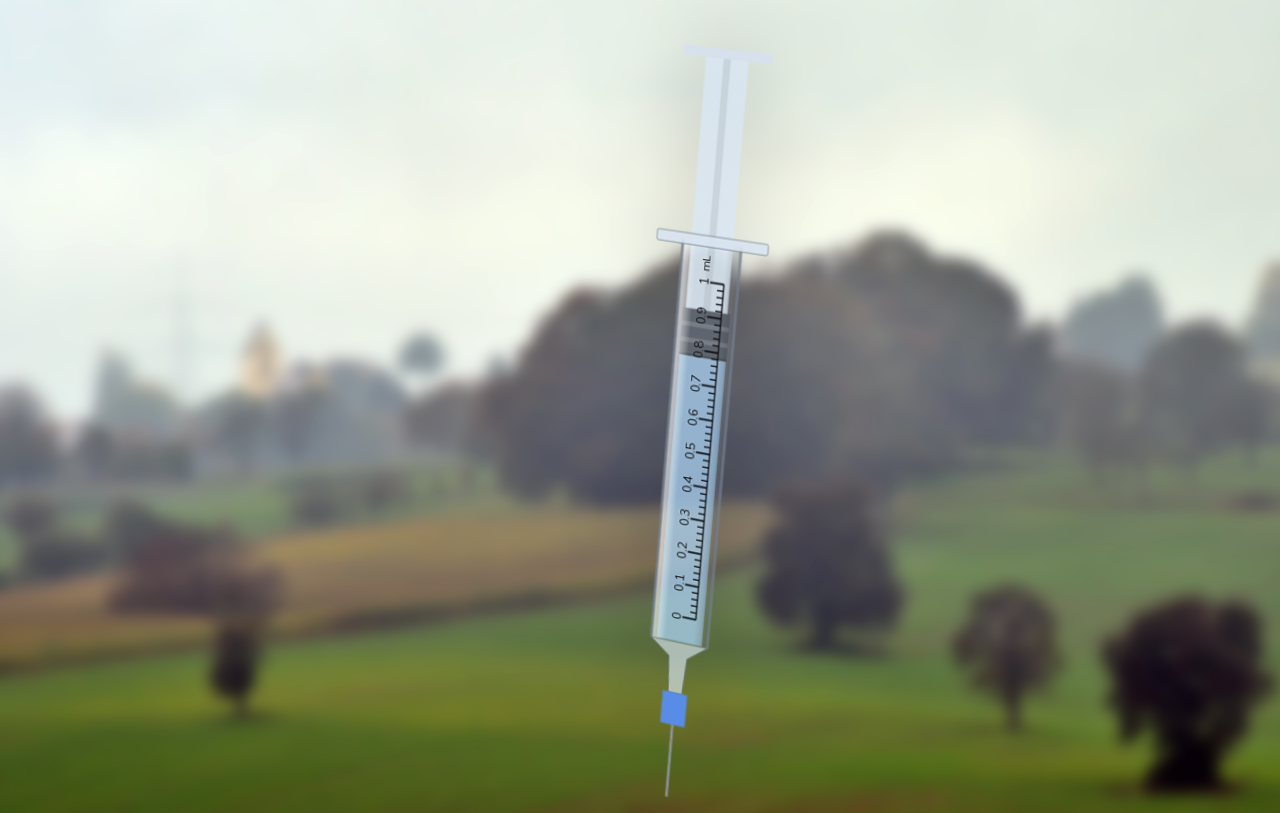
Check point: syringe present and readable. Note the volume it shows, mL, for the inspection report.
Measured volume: 0.78 mL
